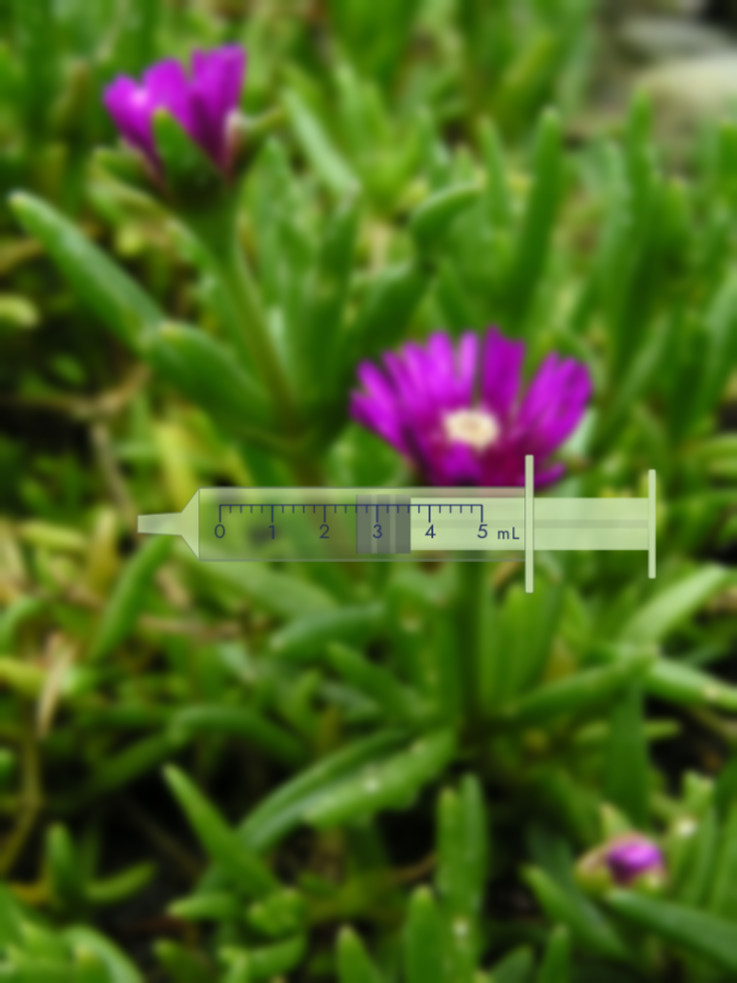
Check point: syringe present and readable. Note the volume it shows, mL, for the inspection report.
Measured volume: 2.6 mL
